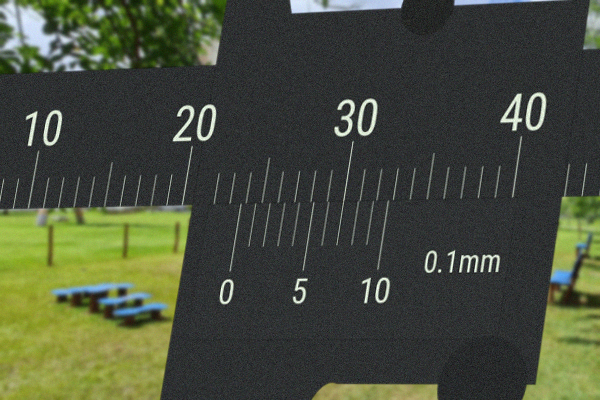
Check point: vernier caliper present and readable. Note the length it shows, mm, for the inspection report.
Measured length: 23.7 mm
